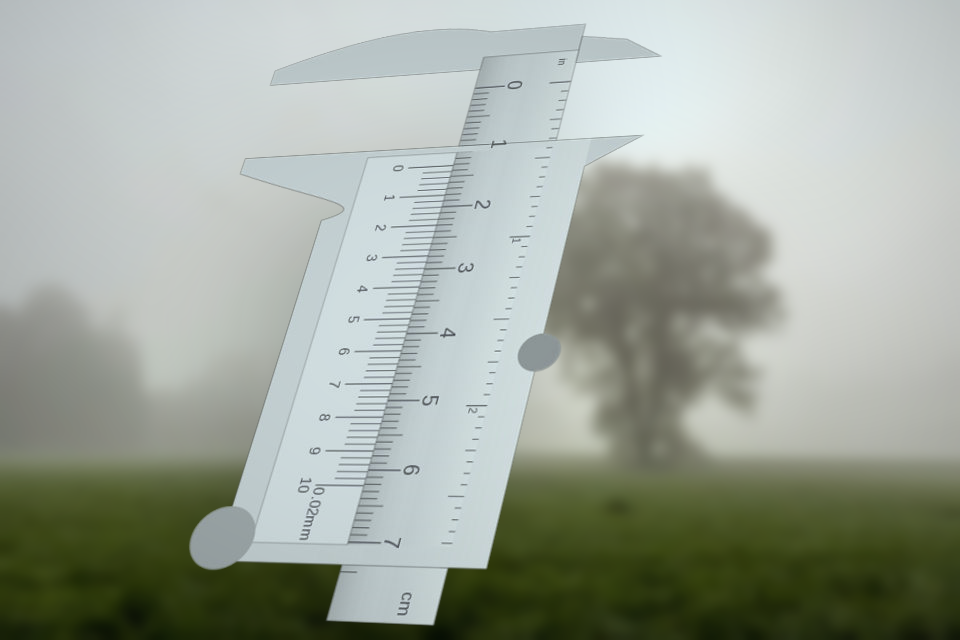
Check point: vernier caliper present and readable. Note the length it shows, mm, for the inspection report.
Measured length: 13.2 mm
